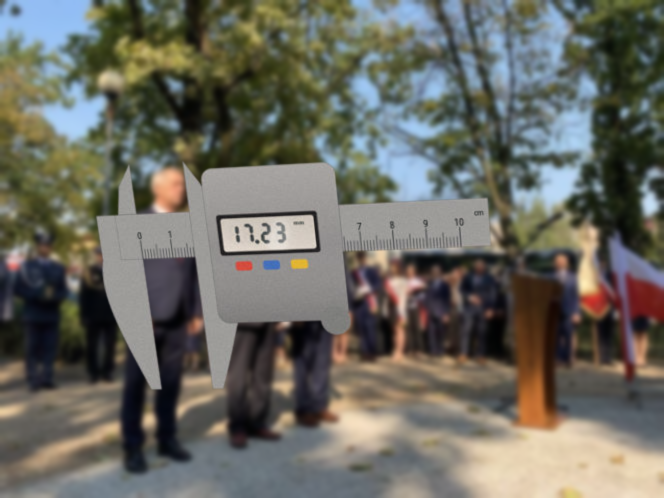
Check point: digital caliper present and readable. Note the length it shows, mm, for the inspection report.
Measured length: 17.23 mm
